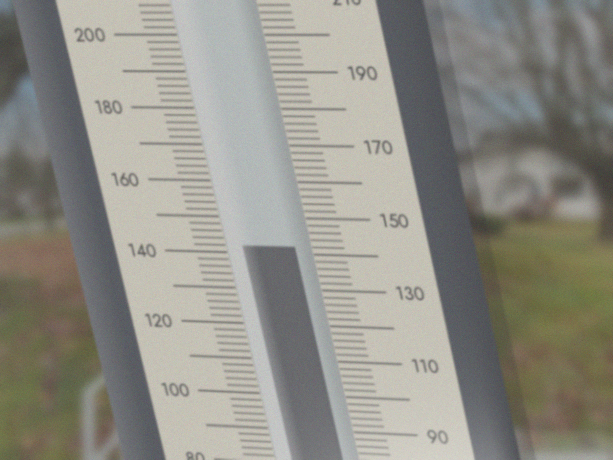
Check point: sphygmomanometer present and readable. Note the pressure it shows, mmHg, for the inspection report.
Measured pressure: 142 mmHg
